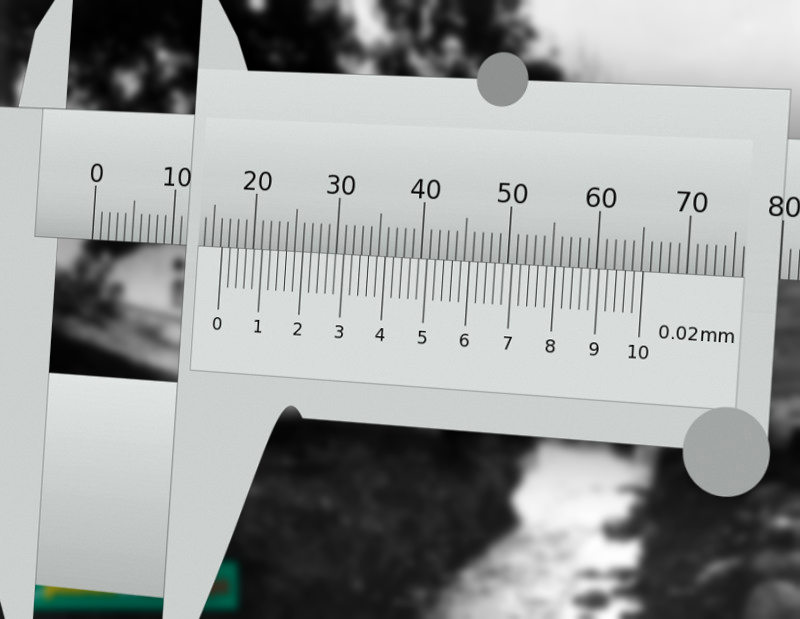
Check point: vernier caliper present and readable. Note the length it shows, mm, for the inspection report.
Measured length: 16.2 mm
